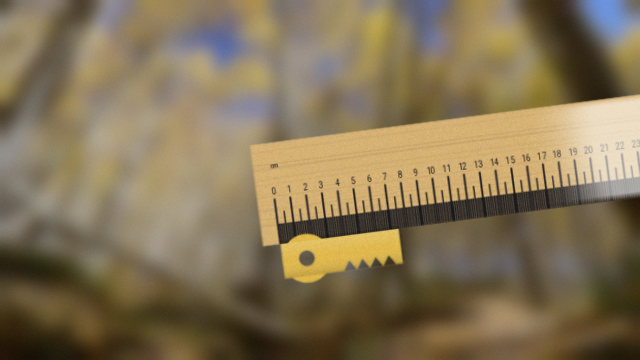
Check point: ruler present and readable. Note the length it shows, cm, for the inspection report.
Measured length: 7.5 cm
